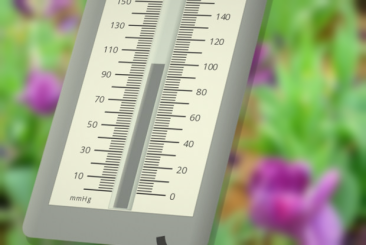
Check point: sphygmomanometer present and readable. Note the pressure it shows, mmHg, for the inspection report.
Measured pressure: 100 mmHg
